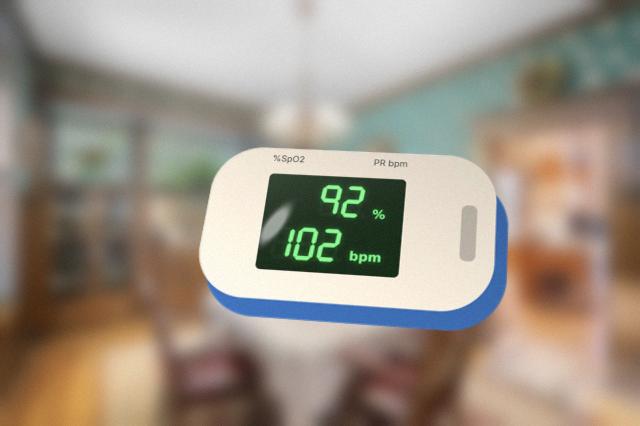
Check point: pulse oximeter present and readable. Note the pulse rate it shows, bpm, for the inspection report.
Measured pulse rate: 102 bpm
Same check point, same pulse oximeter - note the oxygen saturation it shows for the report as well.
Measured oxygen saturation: 92 %
